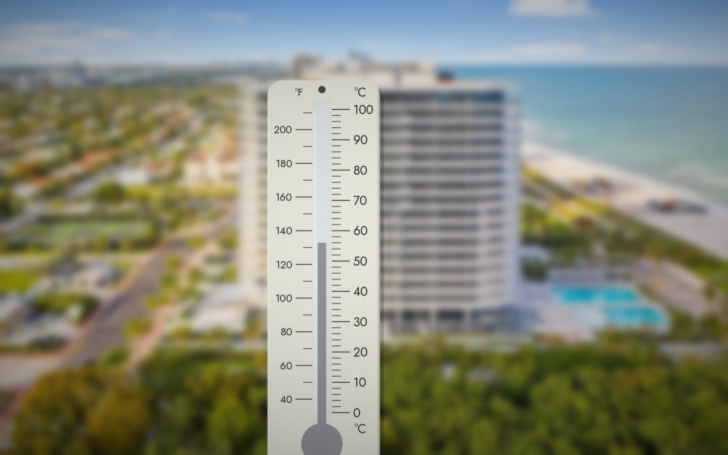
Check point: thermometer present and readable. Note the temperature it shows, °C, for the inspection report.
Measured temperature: 56 °C
